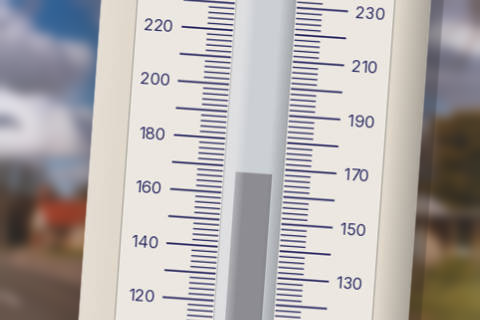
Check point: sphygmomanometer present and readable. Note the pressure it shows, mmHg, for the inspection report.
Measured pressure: 168 mmHg
